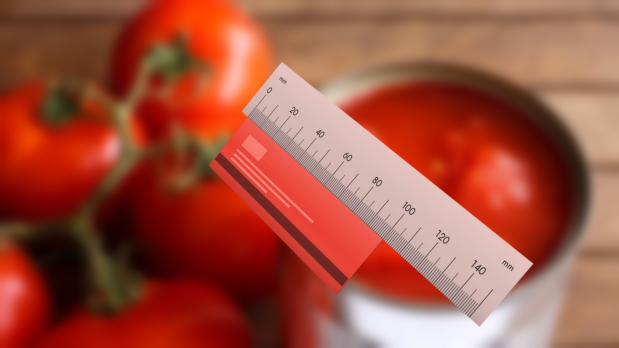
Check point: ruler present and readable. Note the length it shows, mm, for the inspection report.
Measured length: 100 mm
